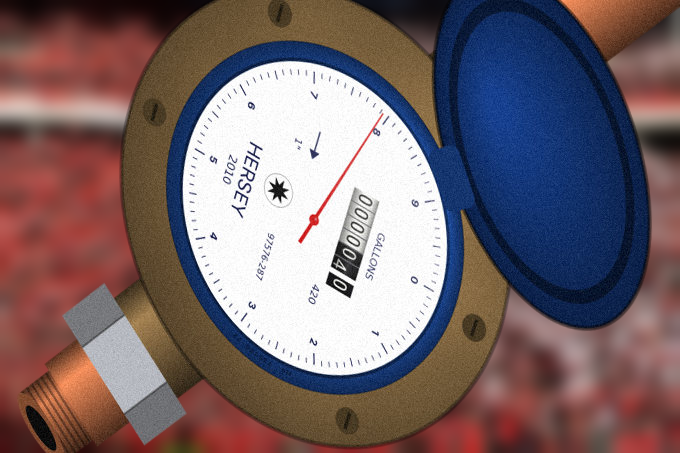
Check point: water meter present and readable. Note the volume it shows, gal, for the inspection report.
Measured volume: 37.9 gal
